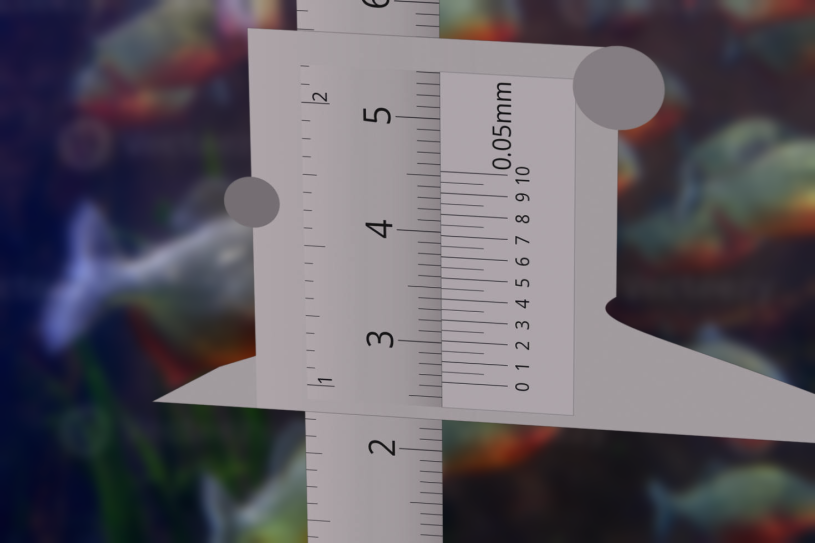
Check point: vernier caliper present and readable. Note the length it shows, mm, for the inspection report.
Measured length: 26.4 mm
